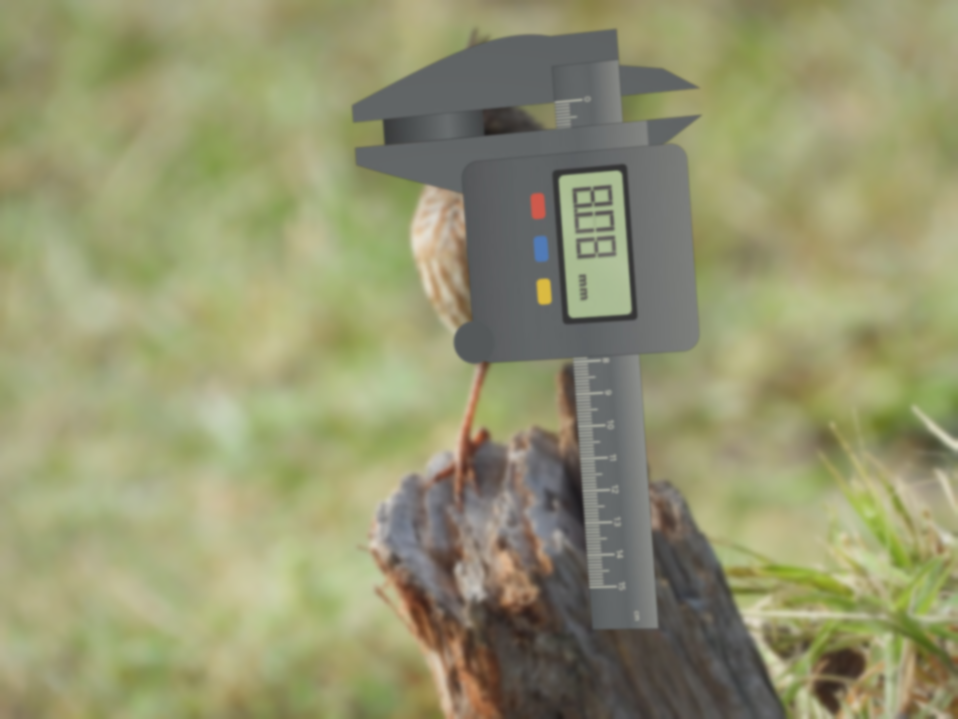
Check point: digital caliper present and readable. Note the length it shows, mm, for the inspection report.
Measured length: 8.08 mm
